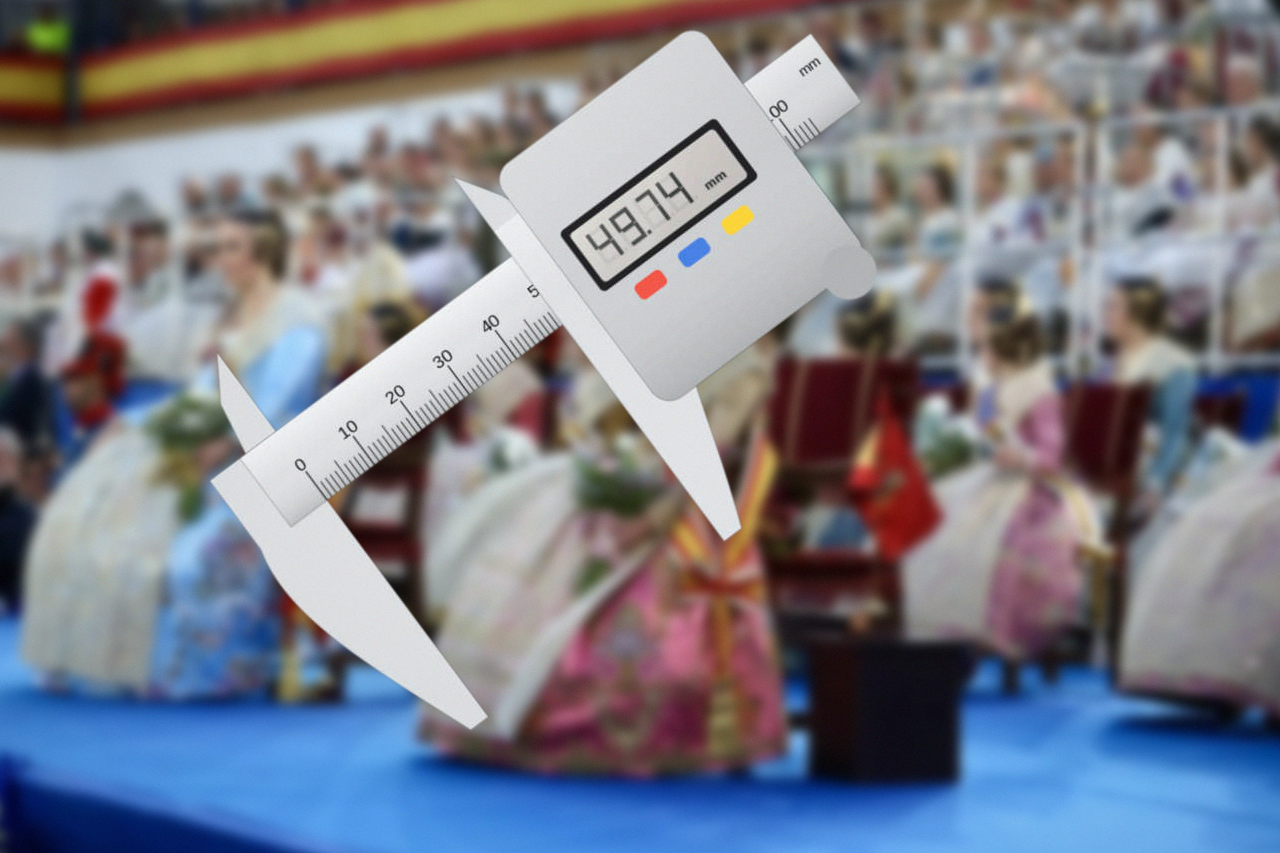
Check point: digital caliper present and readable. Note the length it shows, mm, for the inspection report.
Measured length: 49.74 mm
